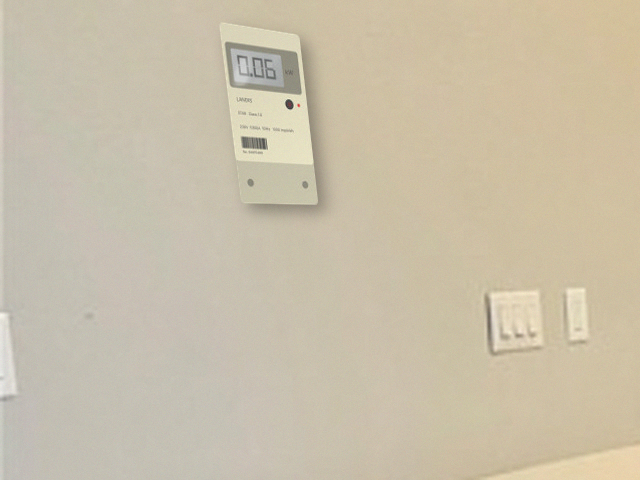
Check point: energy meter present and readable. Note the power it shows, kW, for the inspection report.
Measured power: 0.06 kW
